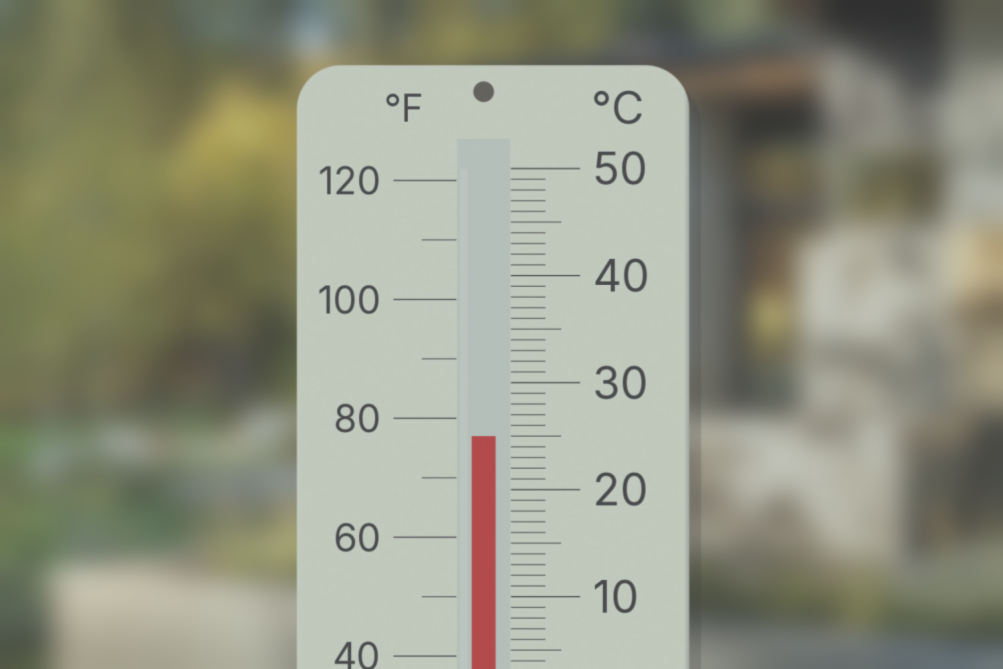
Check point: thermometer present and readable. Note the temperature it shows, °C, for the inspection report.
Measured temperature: 25 °C
